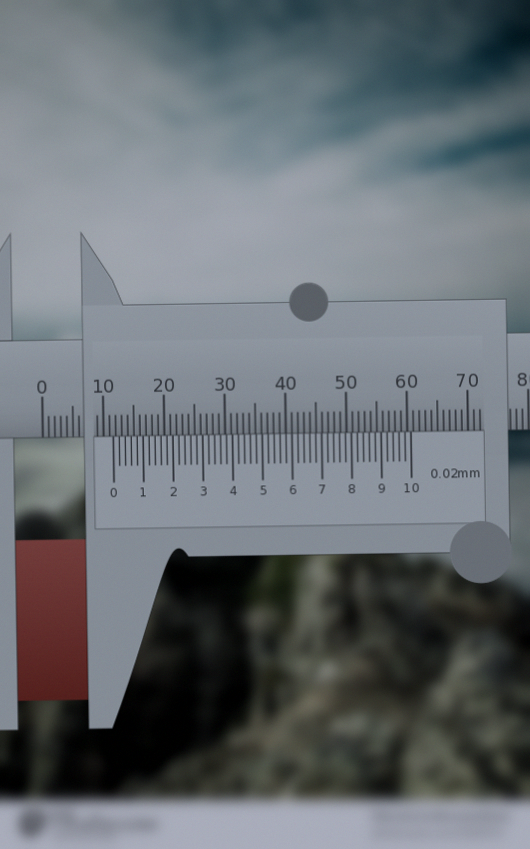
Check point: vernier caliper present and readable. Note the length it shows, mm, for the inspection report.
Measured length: 11.6 mm
